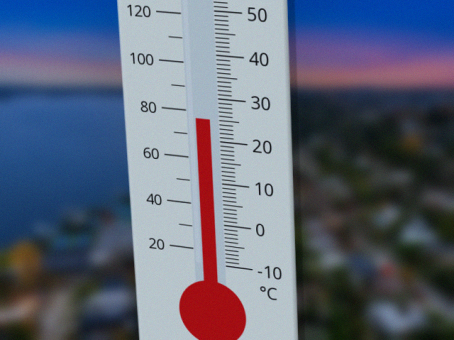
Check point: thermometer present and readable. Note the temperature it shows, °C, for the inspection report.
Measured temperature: 25 °C
